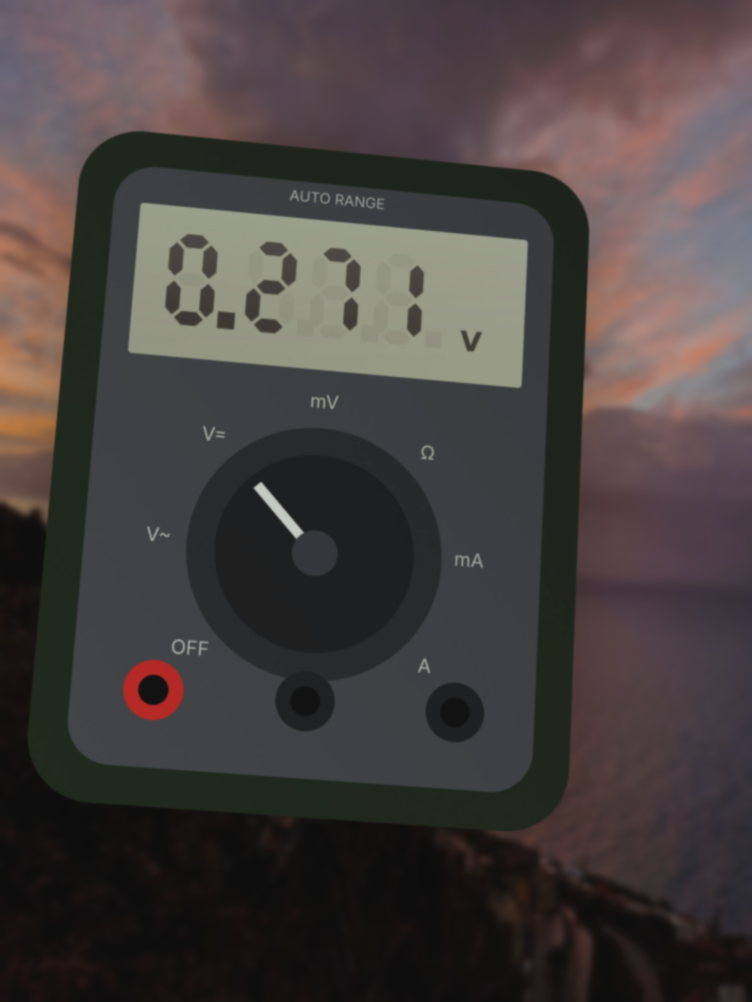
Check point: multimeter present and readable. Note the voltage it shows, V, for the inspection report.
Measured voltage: 0.271 V
